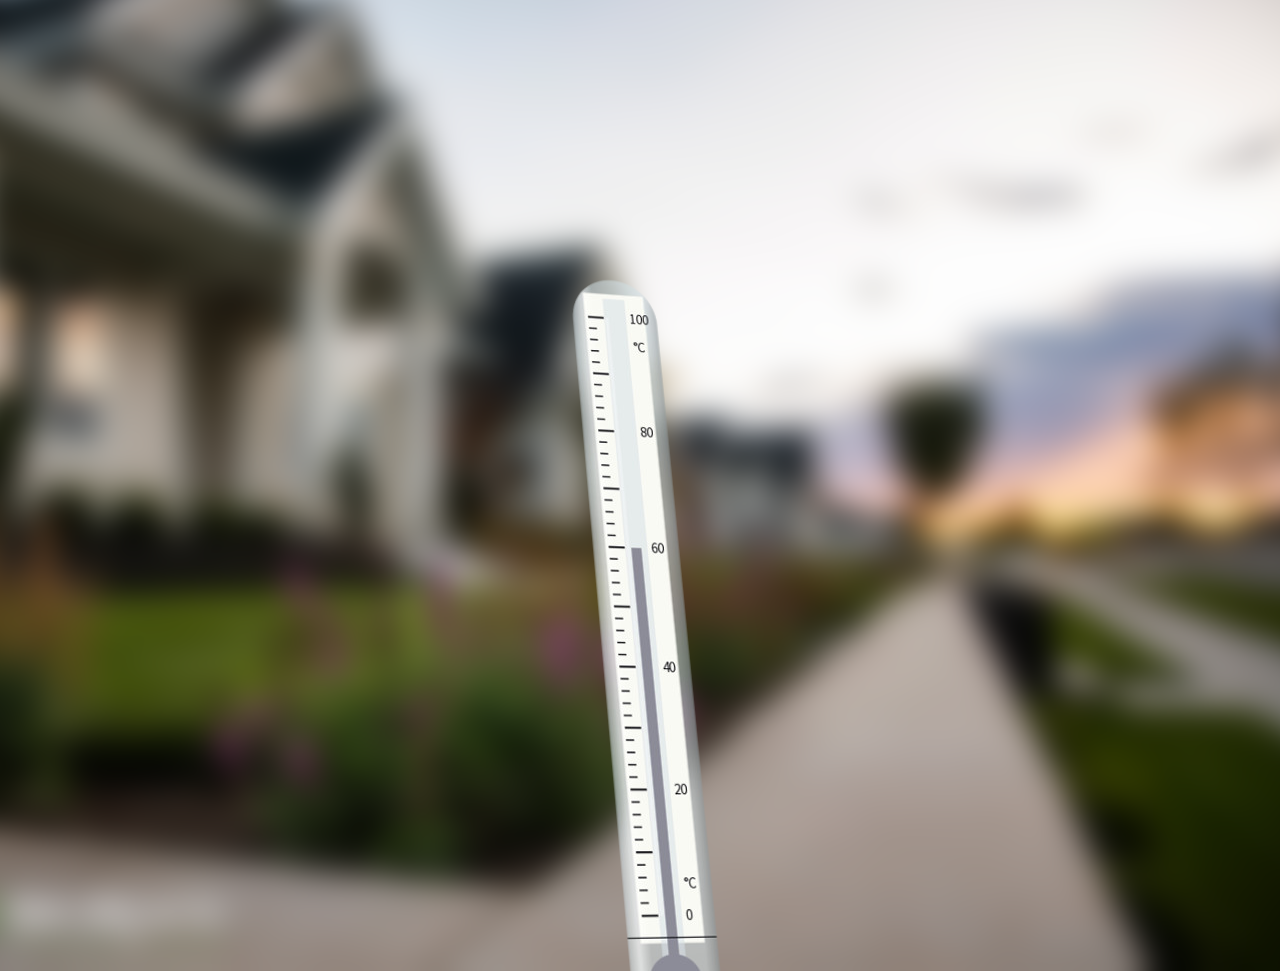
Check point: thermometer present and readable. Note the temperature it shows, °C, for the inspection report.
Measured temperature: 60 °C
